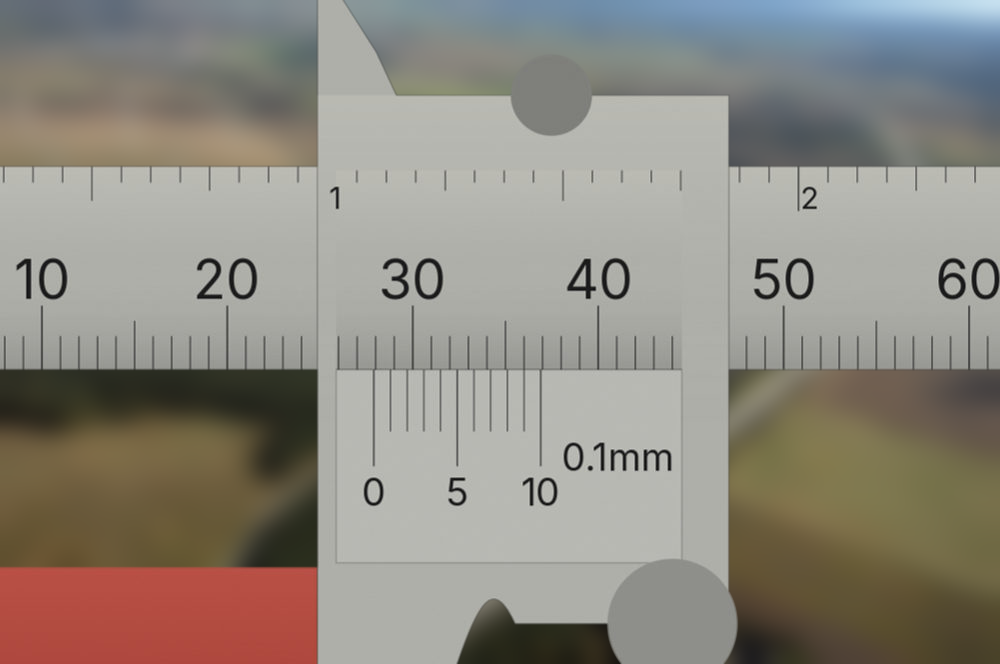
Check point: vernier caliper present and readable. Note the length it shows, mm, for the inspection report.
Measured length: 27.9 mm
